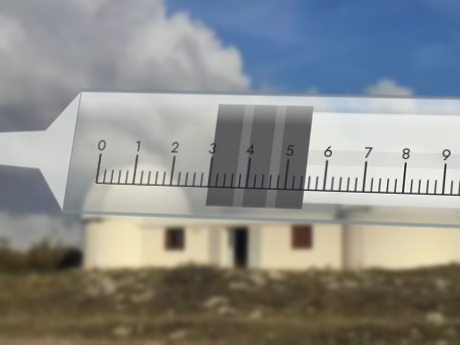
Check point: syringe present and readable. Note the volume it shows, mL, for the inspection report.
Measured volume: 3 mL
